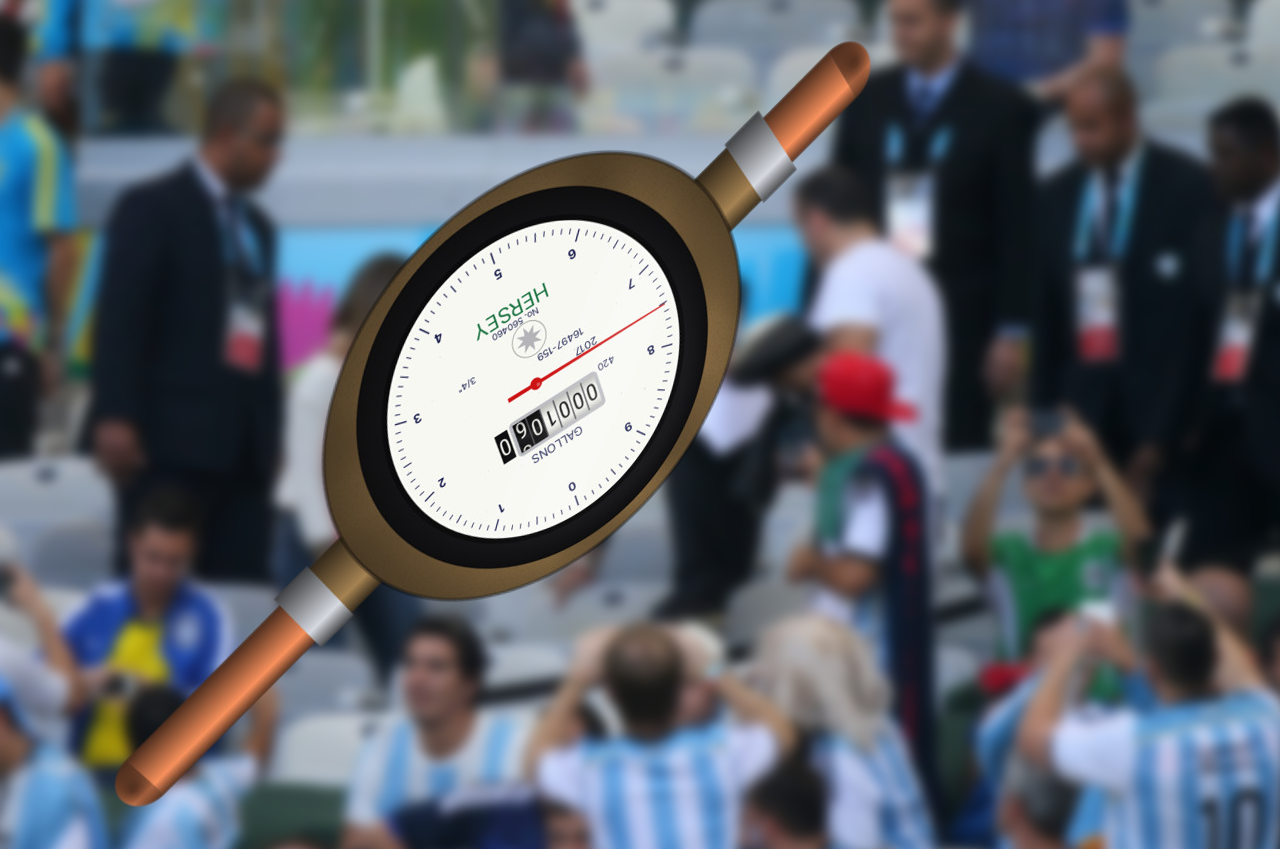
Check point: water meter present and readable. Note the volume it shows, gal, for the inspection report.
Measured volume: 1057.5 gal
